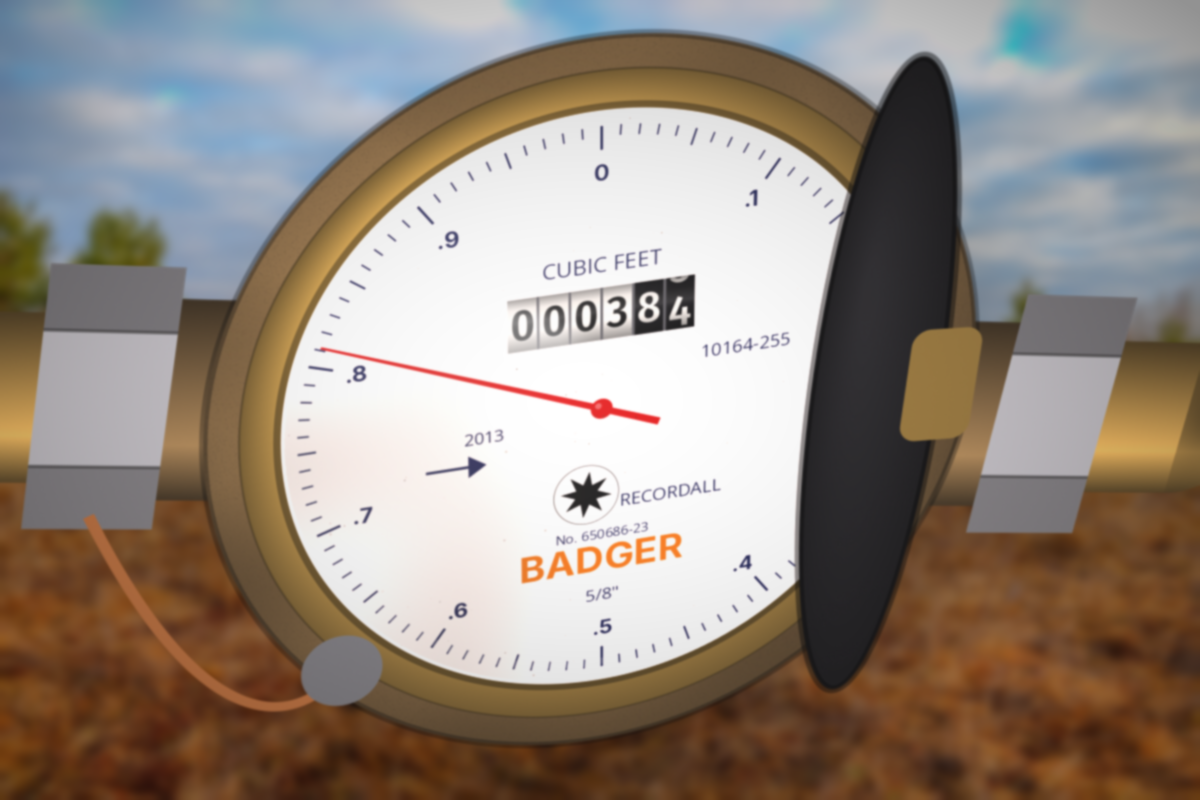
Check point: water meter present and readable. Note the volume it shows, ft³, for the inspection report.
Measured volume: 383.81 ft³
